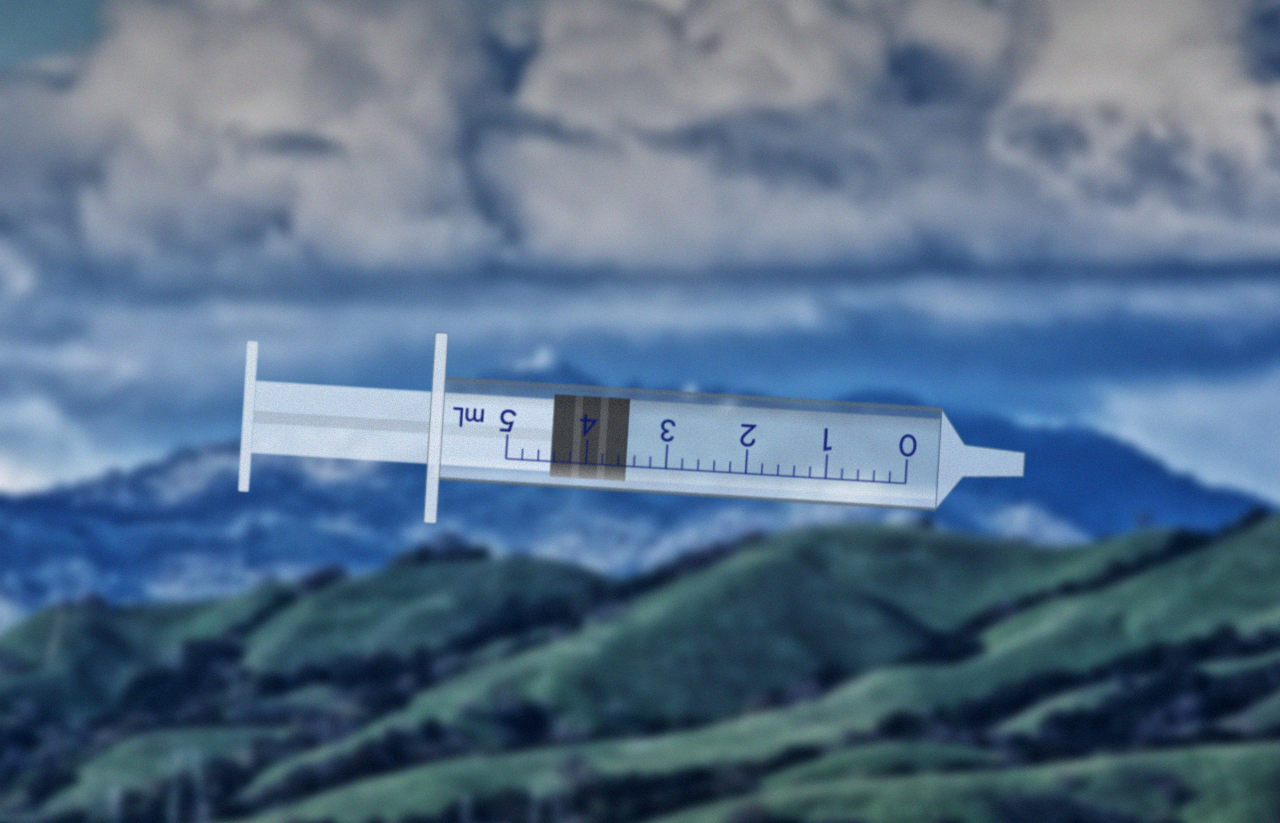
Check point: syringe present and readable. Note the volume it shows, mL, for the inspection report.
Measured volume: 3.5 mL
